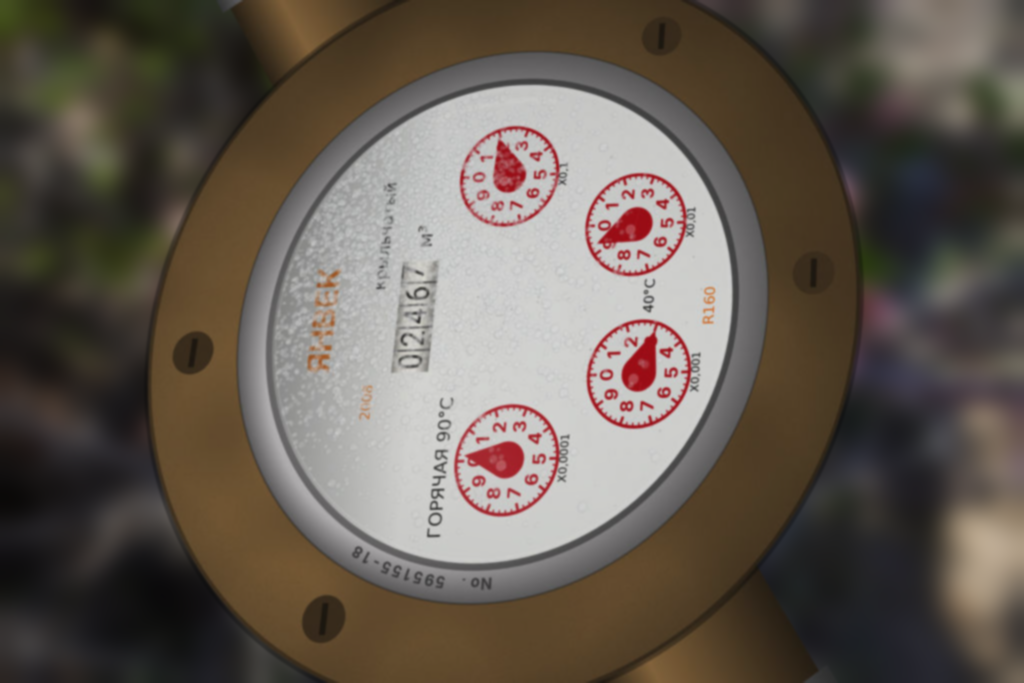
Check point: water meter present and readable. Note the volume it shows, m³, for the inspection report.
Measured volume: 2467.1930 m³
